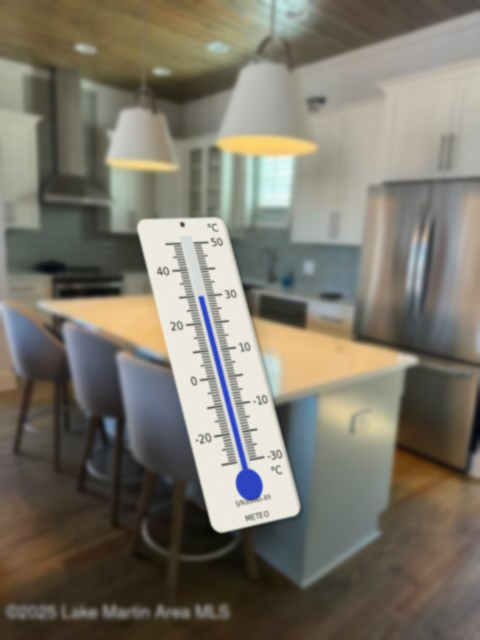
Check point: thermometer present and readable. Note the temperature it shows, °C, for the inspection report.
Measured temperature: 30 °C
